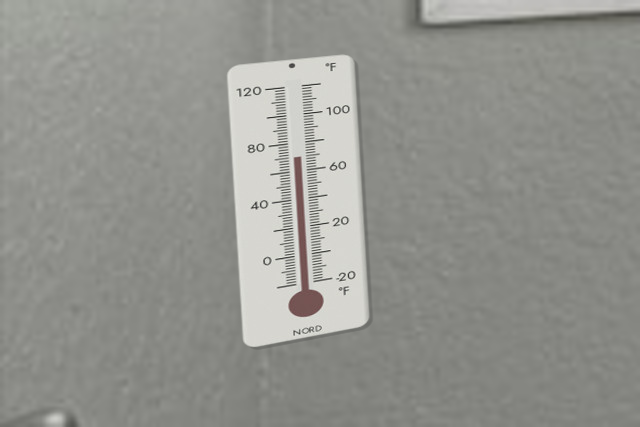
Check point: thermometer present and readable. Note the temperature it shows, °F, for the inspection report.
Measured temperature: 70 °F
